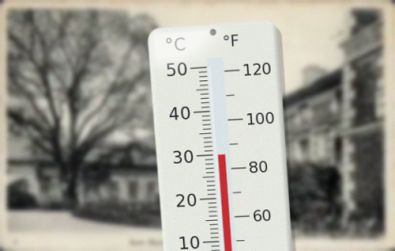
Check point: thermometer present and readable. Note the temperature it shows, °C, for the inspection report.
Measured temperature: 30 °C
